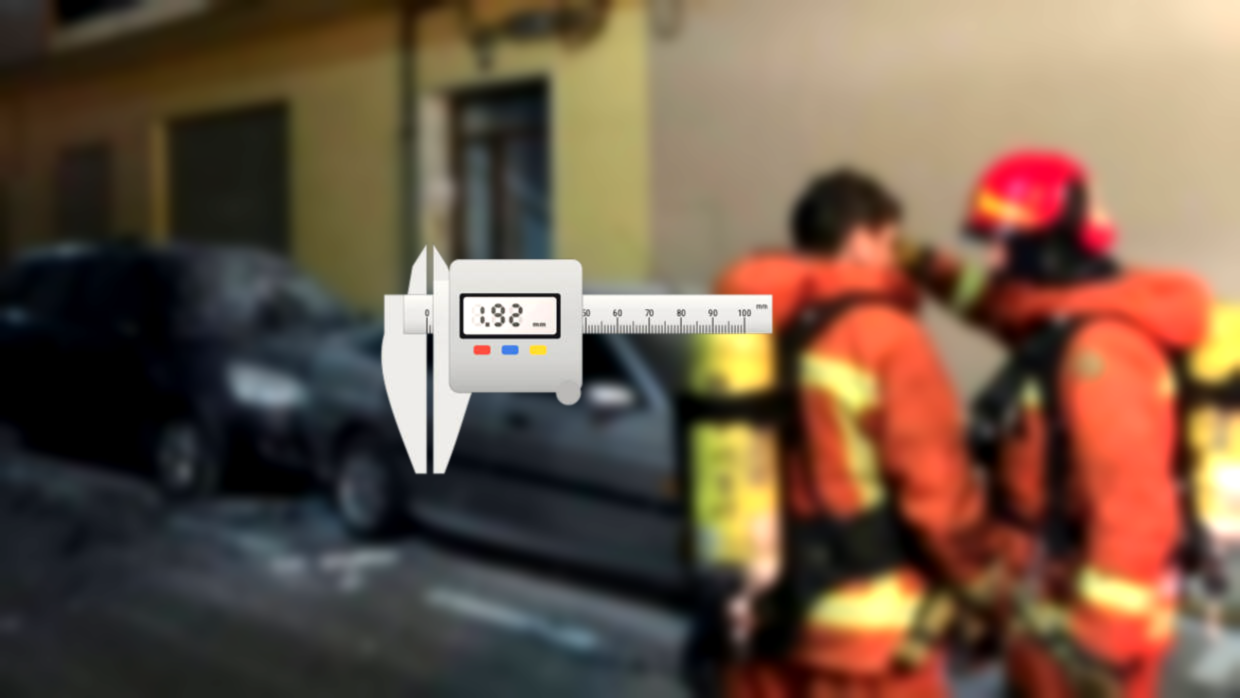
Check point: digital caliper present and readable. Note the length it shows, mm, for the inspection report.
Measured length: 1.92 mm
